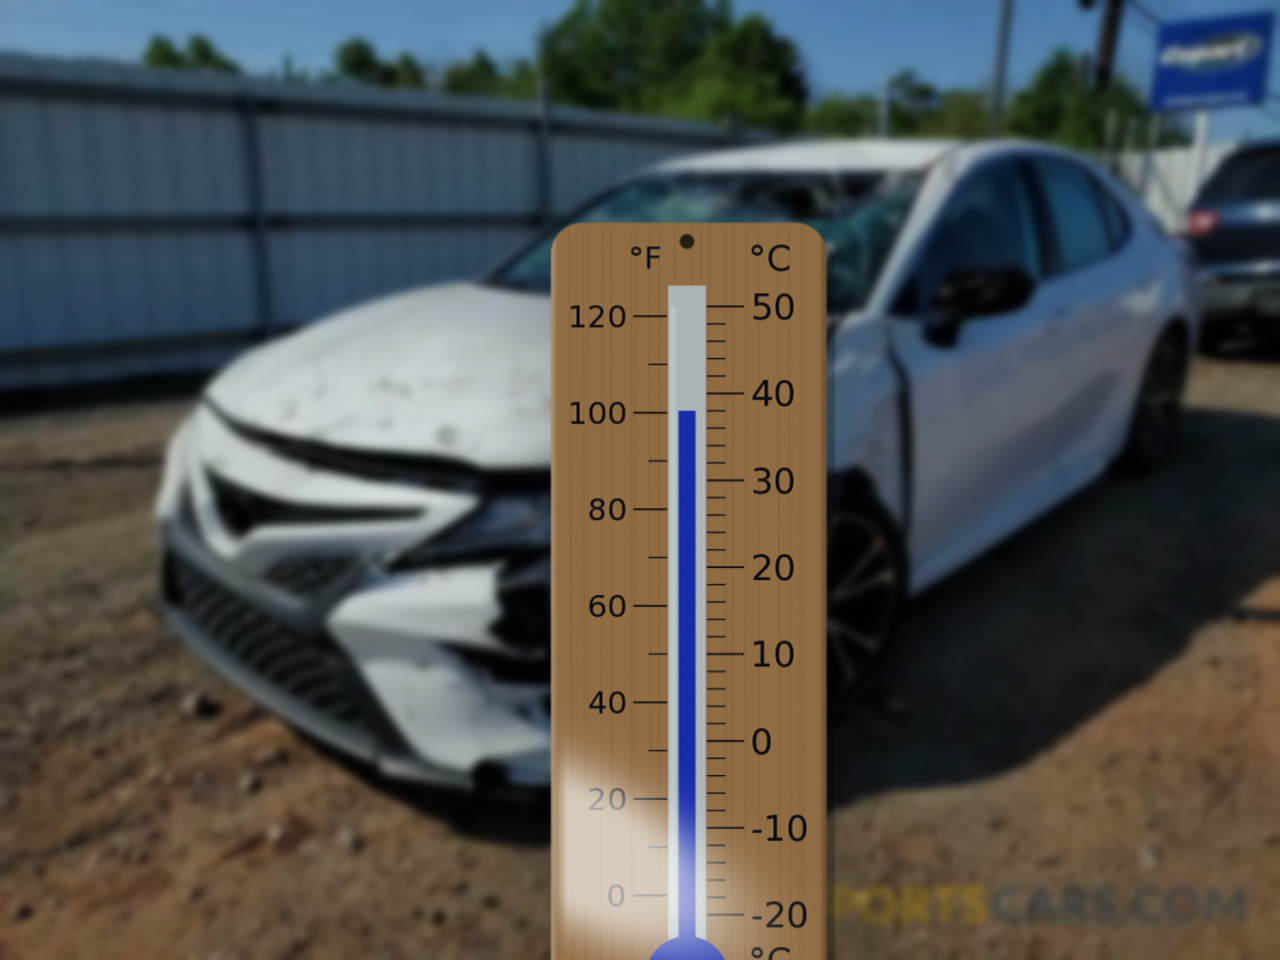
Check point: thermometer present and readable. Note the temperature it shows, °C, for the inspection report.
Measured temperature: 38 °C
